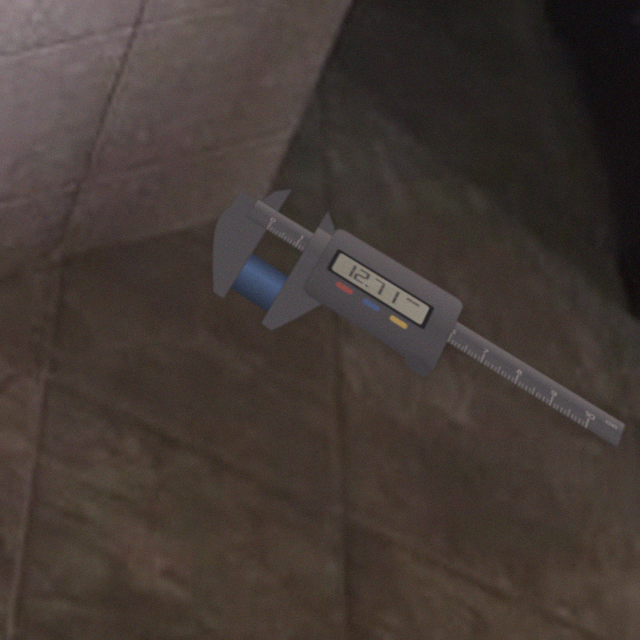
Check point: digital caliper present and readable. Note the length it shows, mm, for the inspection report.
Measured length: 12.71 mm
